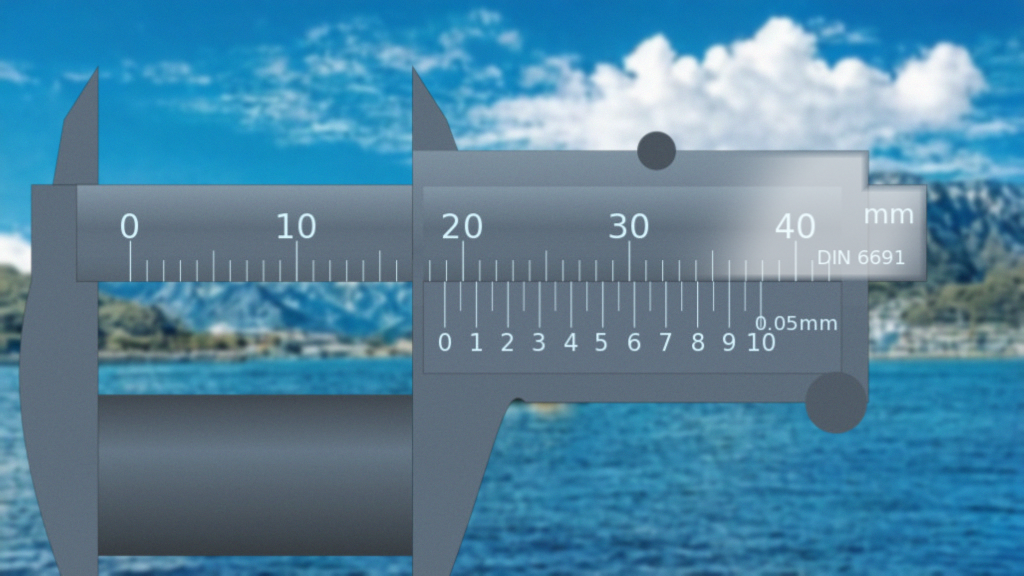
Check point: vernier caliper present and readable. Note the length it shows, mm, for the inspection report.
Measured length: 18.9 mm
